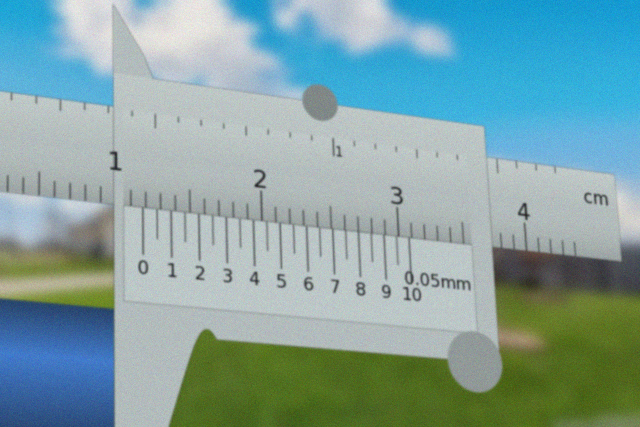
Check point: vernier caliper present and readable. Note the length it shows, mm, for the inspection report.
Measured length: 11.8 mm
